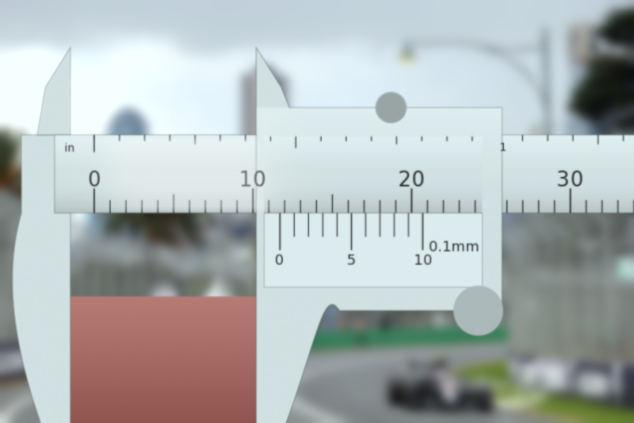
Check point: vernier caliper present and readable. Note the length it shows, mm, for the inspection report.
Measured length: 11.7 mm
